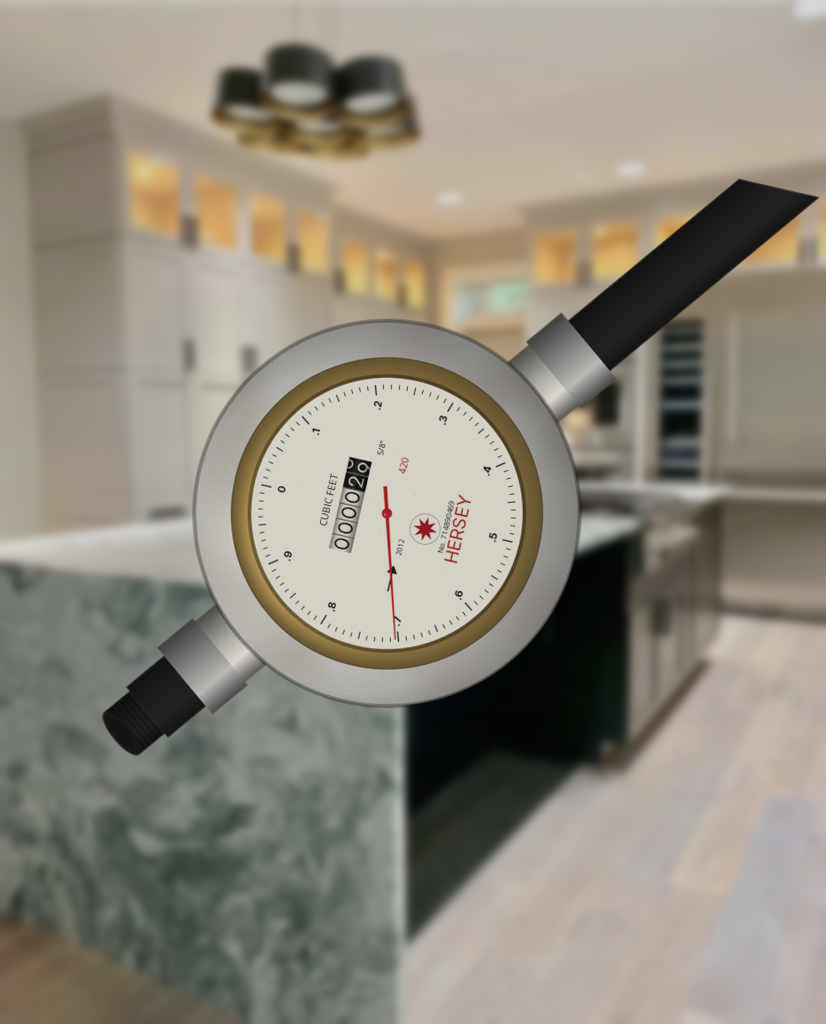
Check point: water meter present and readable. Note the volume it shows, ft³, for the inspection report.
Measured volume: 28.70 ft³
